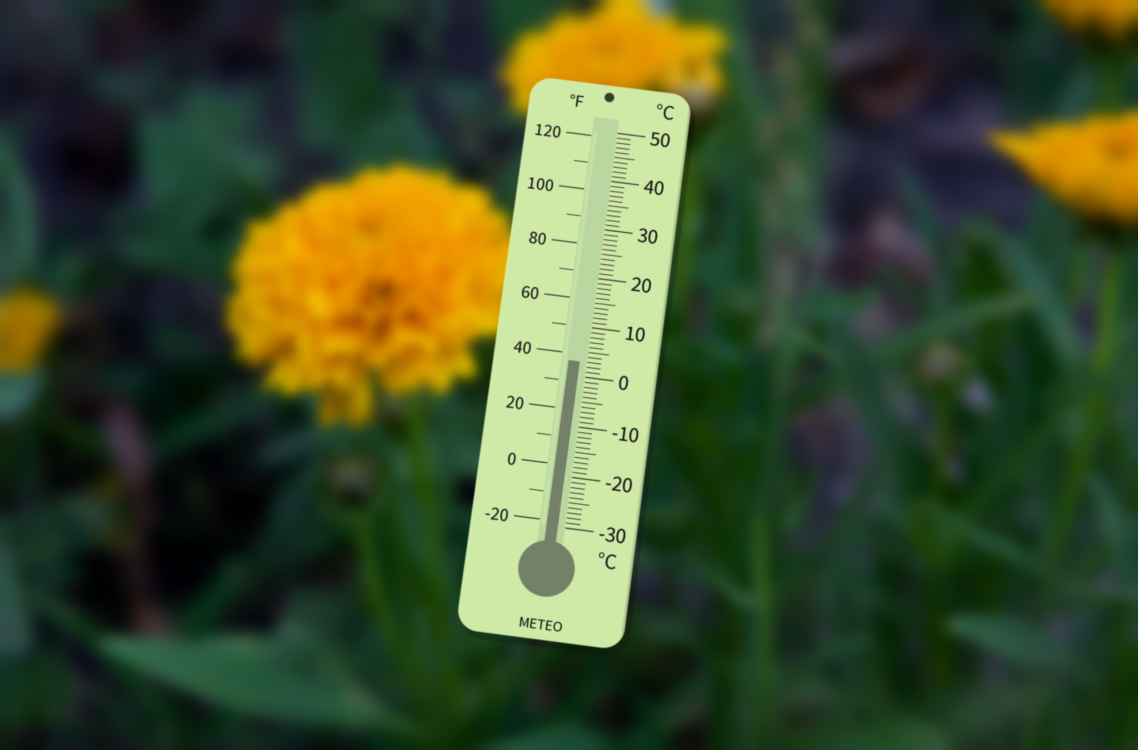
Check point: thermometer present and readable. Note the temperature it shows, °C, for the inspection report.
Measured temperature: 3 °C
